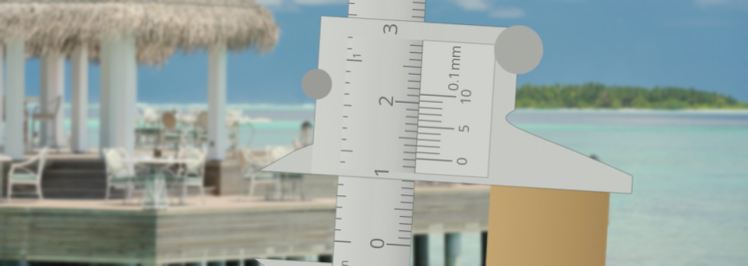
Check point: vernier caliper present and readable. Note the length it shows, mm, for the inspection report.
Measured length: 12.2 mm
